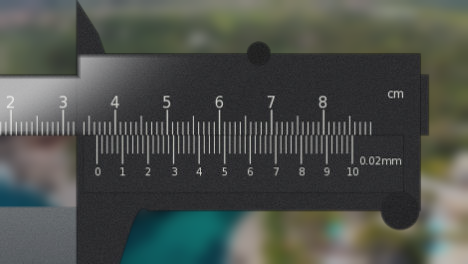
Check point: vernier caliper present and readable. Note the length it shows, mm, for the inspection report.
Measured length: 36.5 mm
